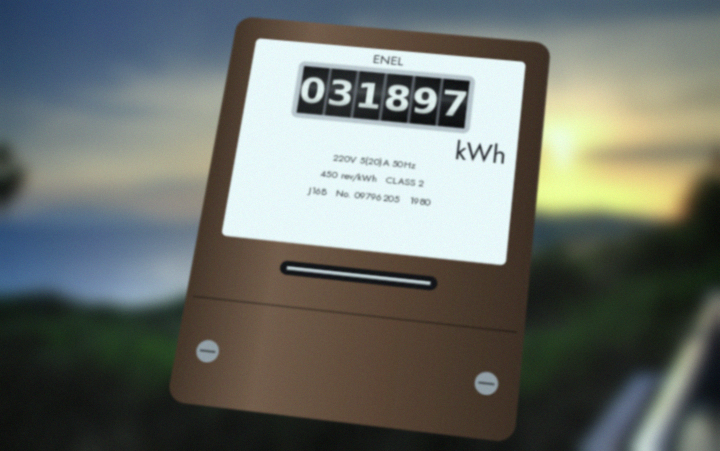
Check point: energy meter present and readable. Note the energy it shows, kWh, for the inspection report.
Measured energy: 31897 kWh
